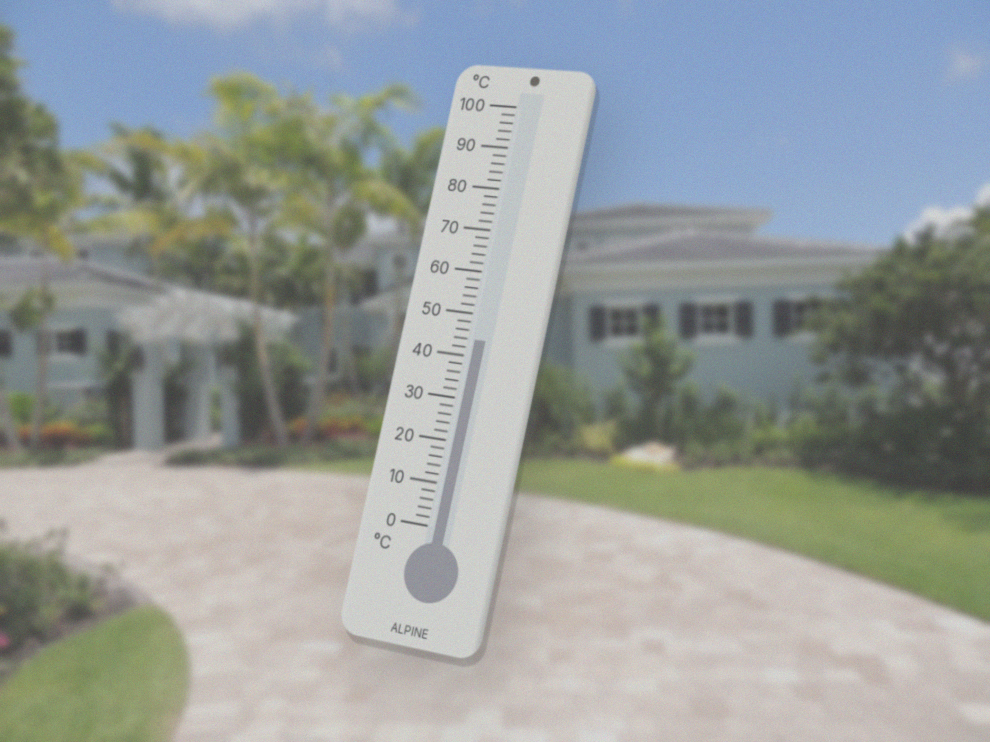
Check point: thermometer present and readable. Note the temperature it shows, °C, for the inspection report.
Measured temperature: 44 °C
